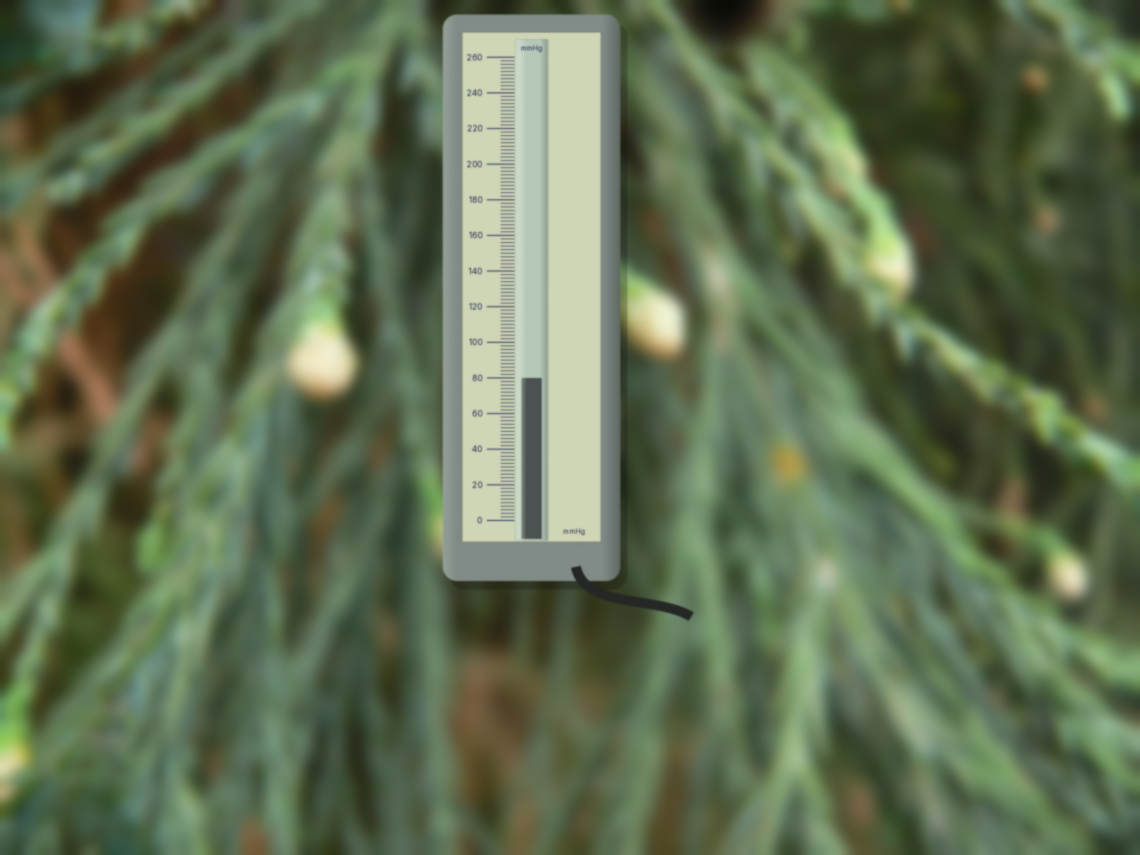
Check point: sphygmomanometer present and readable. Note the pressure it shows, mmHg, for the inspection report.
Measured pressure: 80 mmHg
